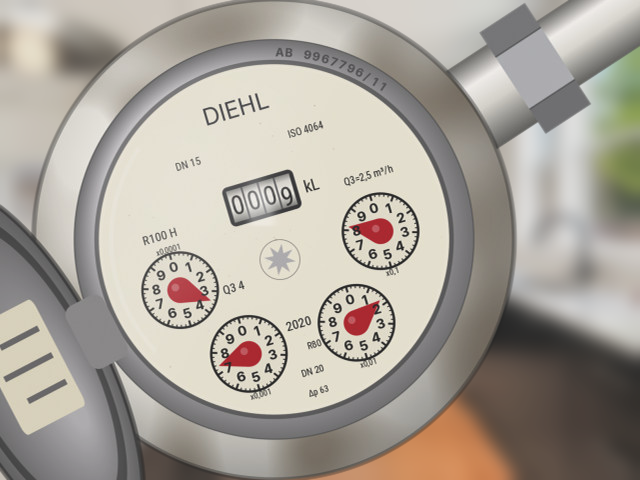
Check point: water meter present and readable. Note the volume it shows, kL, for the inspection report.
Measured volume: 8.8173 kL
